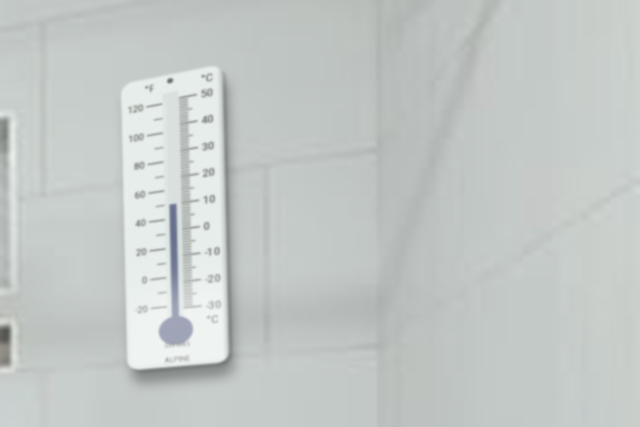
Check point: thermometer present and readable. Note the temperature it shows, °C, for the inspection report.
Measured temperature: 10 °C
